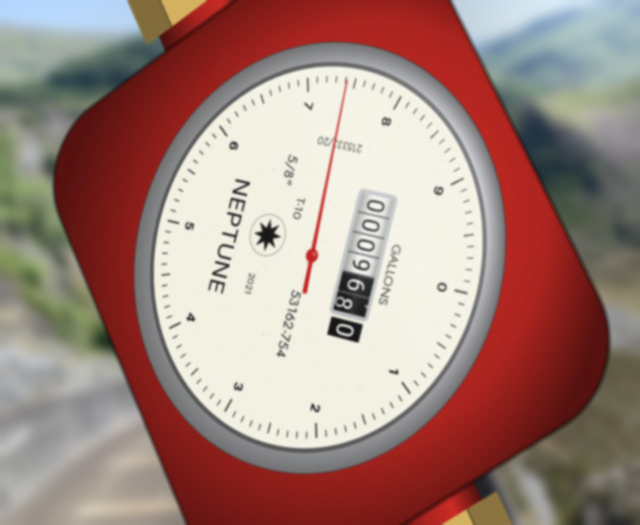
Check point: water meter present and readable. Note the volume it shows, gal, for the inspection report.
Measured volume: 9677.4 gal
